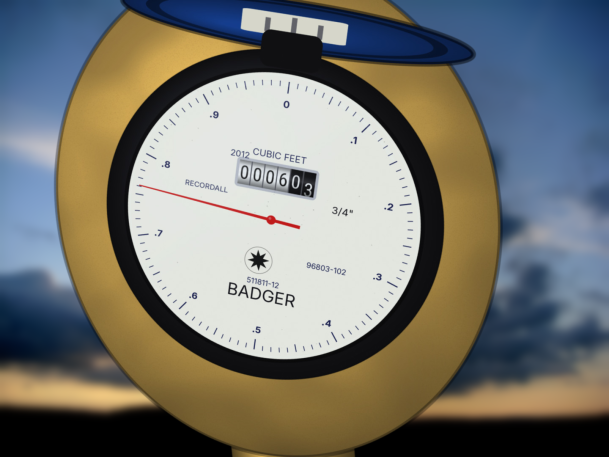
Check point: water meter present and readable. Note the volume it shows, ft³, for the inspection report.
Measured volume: 602.76 ft³
